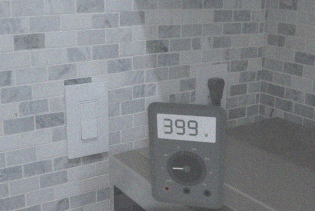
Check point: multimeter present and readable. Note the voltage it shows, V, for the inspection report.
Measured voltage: 399 V
